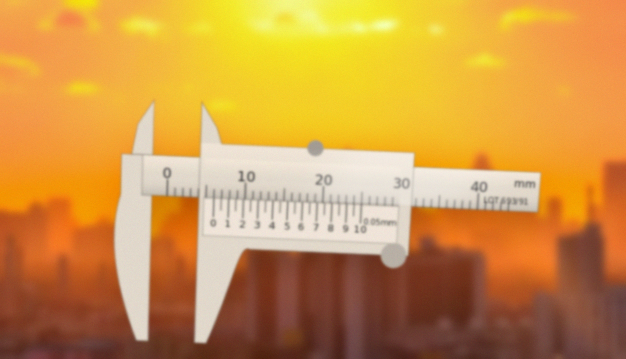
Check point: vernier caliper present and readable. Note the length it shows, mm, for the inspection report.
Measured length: 6.0 mm
